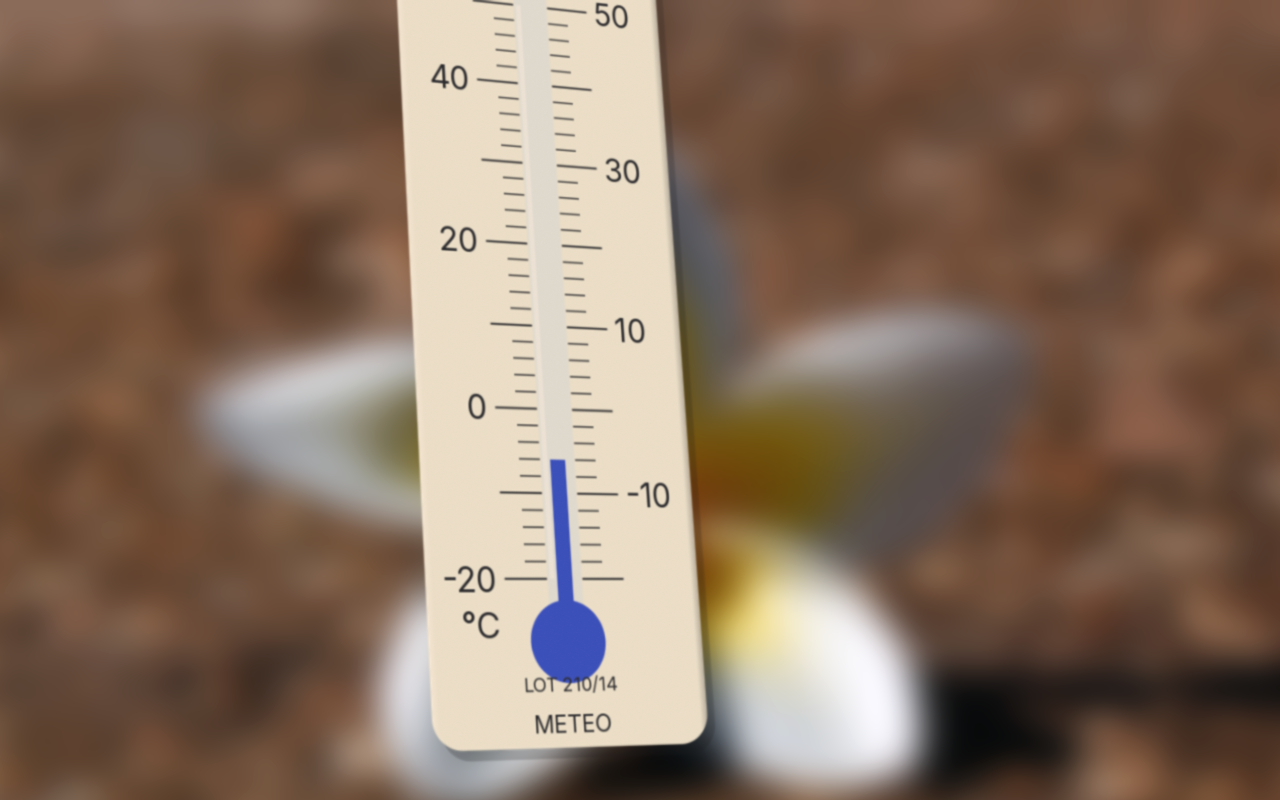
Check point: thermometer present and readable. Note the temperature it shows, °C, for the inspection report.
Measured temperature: -6 °C
